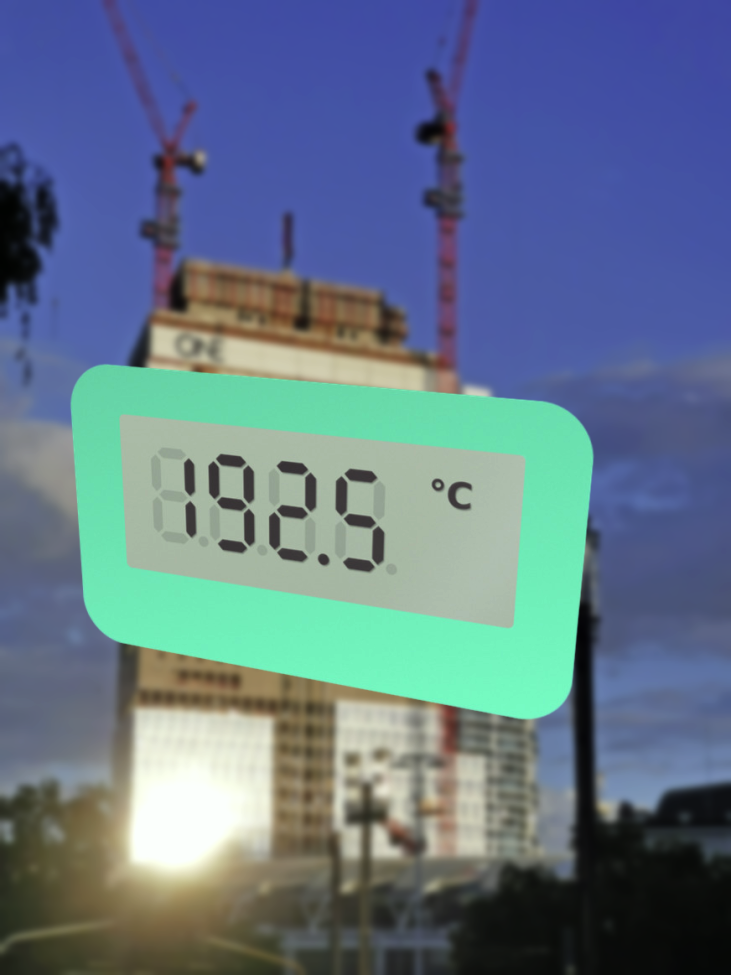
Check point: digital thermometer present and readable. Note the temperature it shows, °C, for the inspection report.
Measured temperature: 192.5 °C
